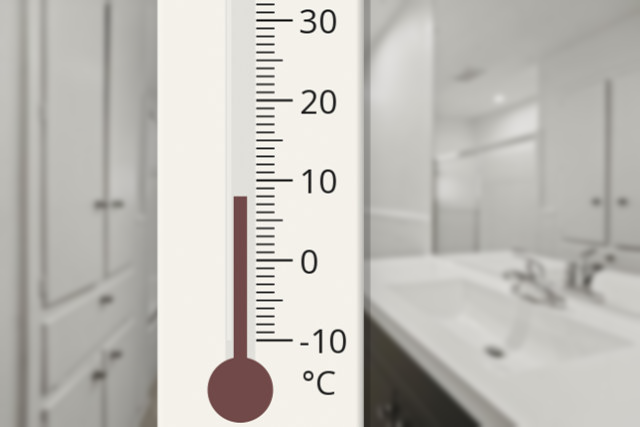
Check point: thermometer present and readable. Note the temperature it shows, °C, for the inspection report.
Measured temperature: 8 °C
